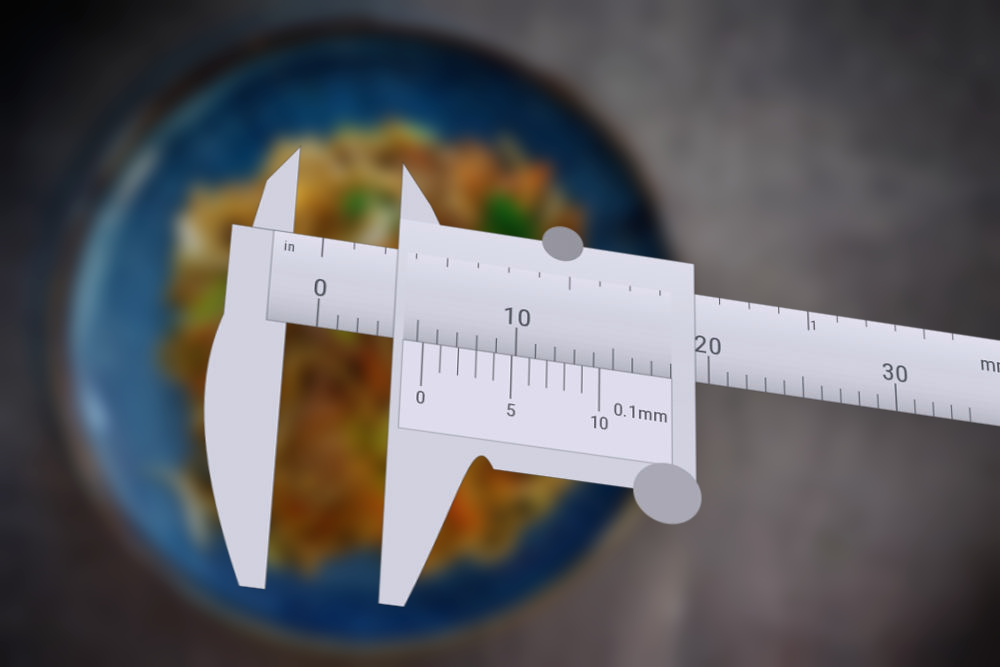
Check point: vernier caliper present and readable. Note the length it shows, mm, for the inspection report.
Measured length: 5.3 mm
